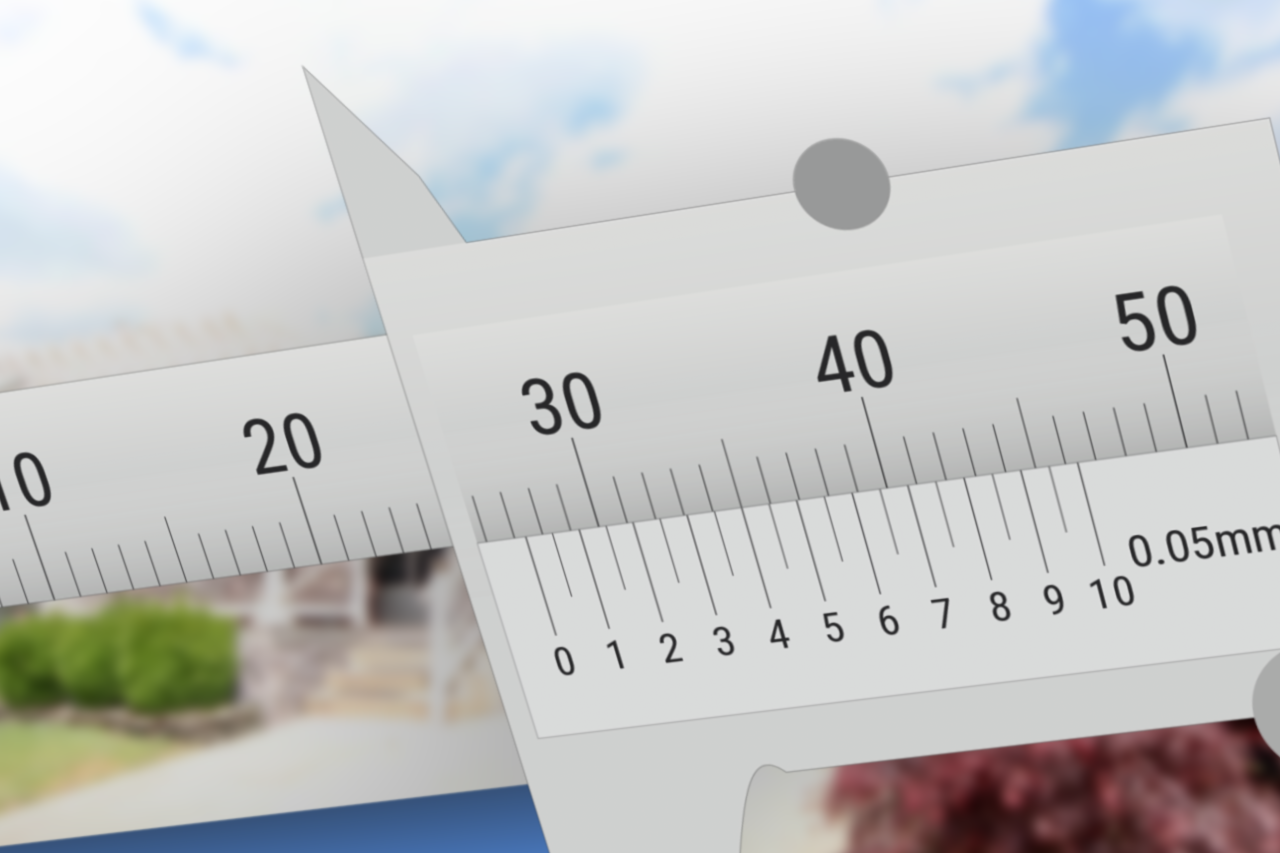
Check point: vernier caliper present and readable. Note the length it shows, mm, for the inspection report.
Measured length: 27.40 mm
